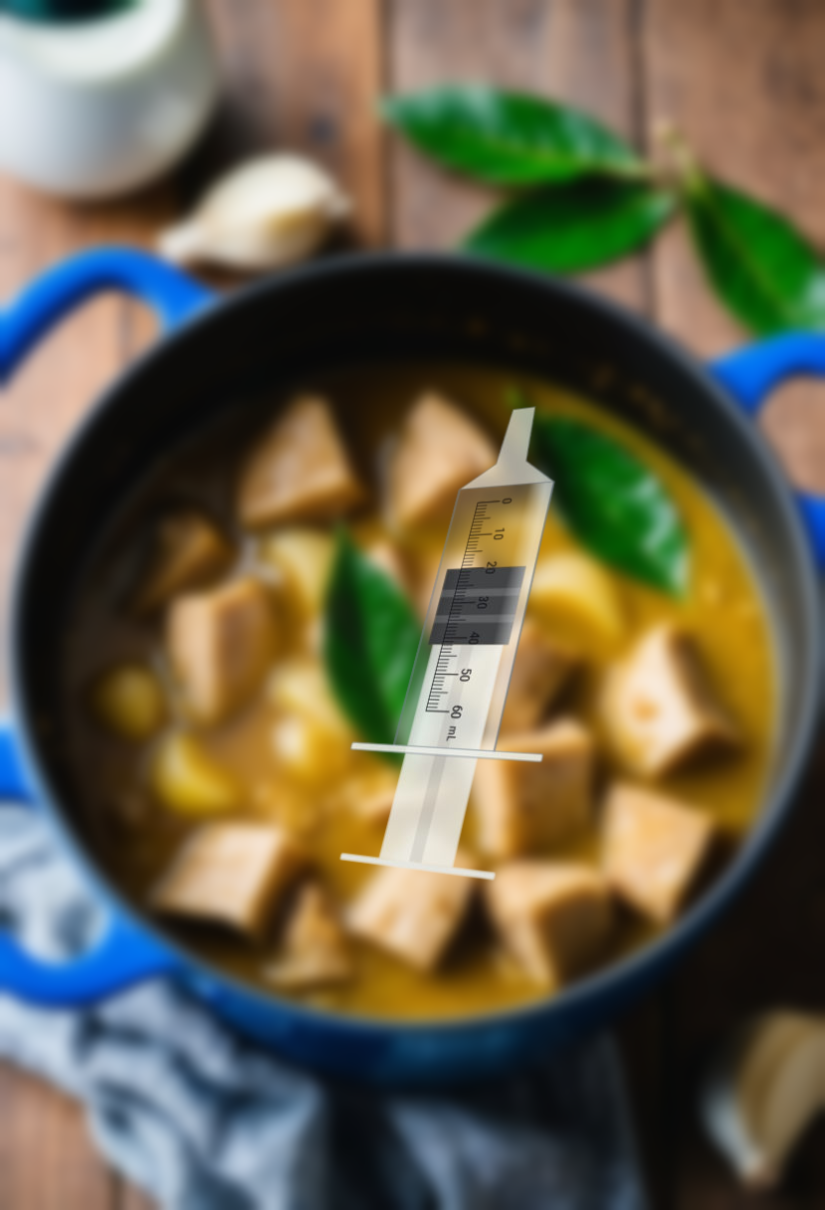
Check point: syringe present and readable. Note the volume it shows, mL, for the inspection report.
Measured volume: 20 mL
